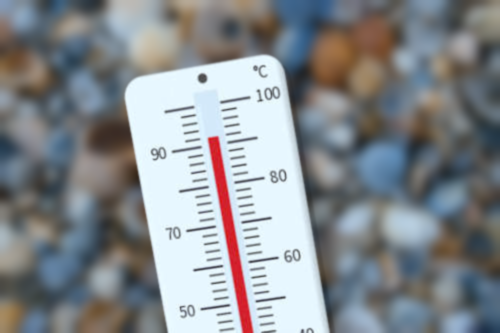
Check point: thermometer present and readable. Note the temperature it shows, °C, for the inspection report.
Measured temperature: 92 °C
